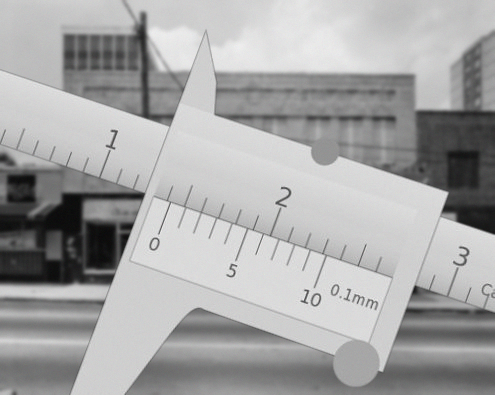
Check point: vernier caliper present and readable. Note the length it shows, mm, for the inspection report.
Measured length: 14.2 mm
